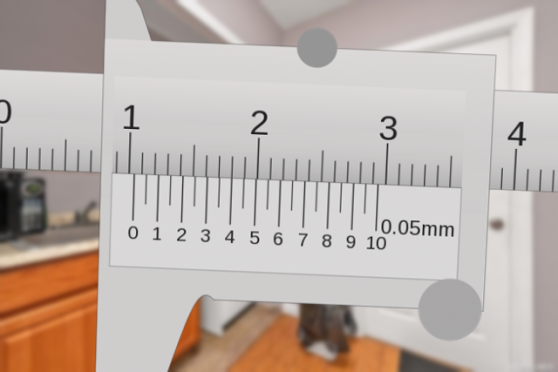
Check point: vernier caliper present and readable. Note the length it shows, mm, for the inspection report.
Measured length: 10.4 mm
